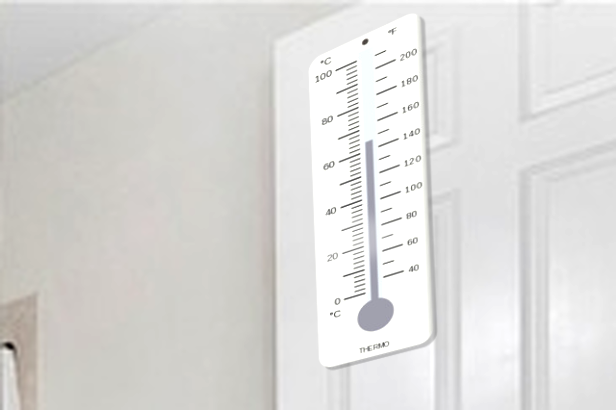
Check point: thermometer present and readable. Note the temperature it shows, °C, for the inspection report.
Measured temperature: 64 °C
